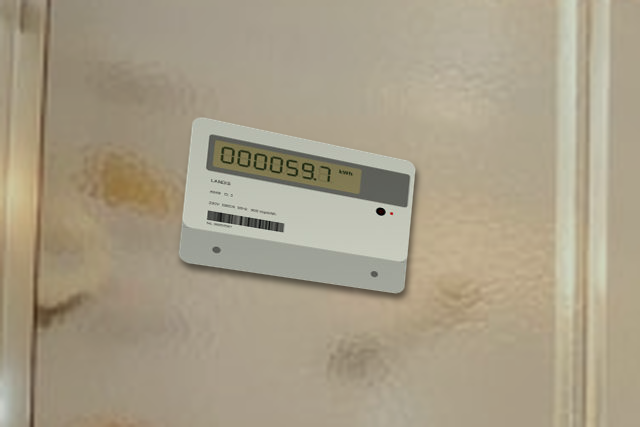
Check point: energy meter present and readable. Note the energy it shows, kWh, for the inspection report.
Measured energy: 59.7 kWh
